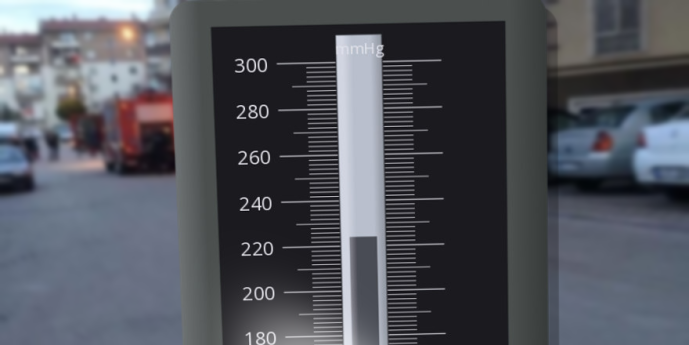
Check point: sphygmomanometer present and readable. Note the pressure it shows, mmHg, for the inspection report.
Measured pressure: 224 mmHg
